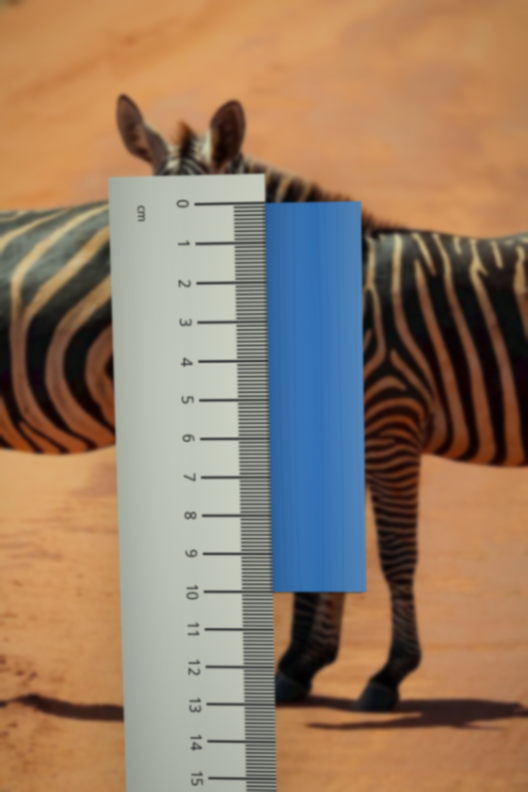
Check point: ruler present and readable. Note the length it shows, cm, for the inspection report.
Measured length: 10 cm
